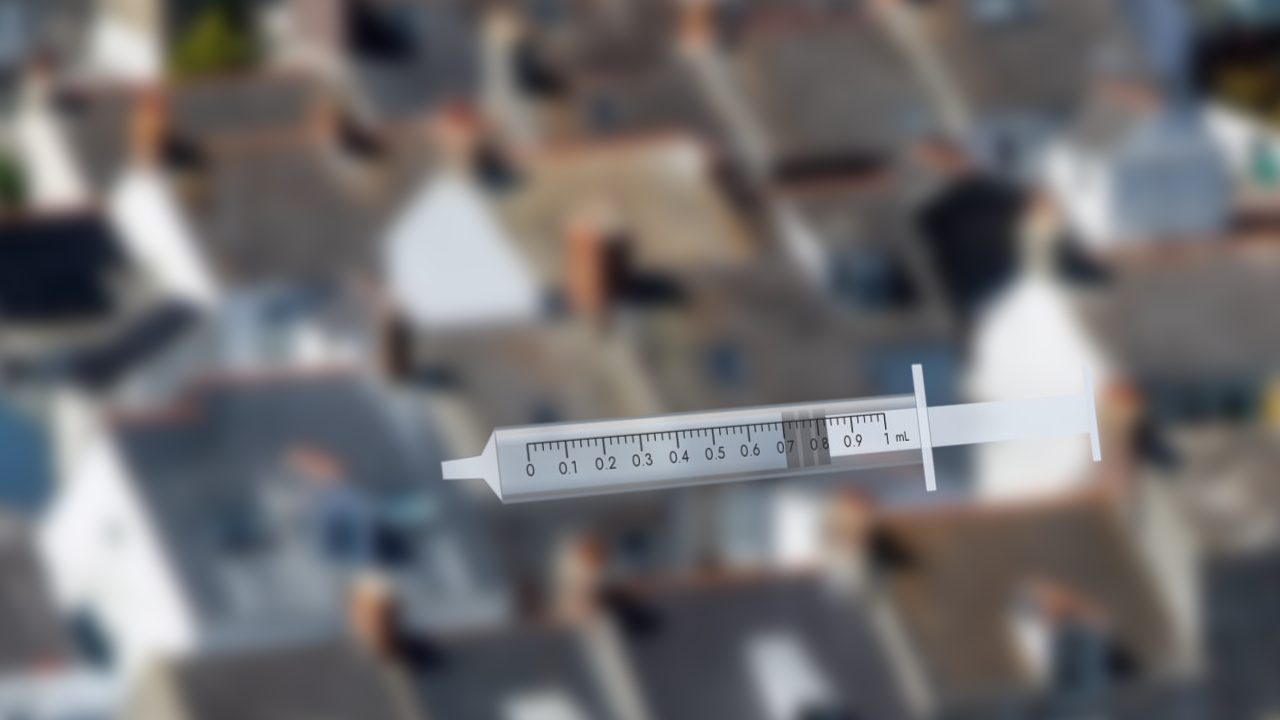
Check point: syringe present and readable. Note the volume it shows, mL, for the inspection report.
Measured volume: 0.7 mL
